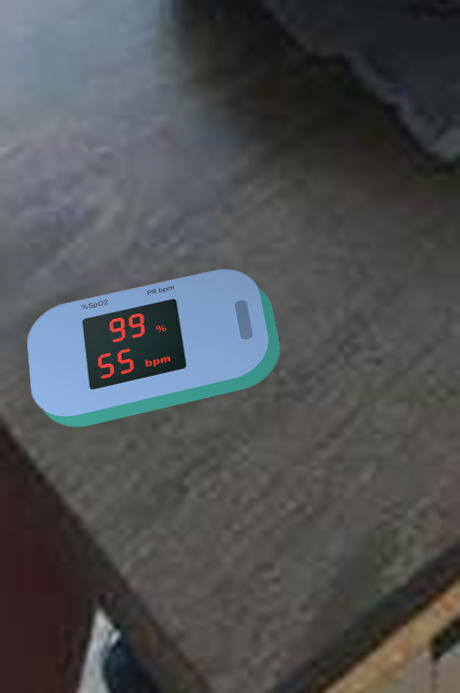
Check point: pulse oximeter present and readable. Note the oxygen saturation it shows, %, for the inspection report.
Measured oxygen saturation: 99 %
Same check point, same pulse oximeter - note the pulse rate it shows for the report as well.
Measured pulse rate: 55 bpm
